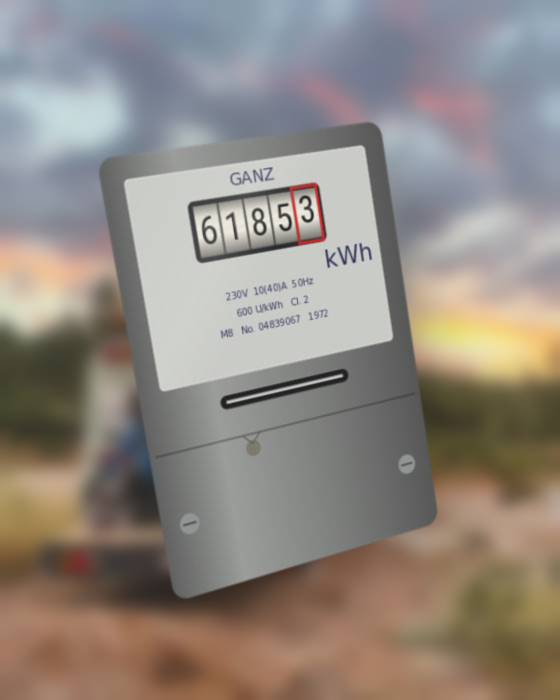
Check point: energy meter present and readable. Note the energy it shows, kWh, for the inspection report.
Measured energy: 6185.3 kWh
